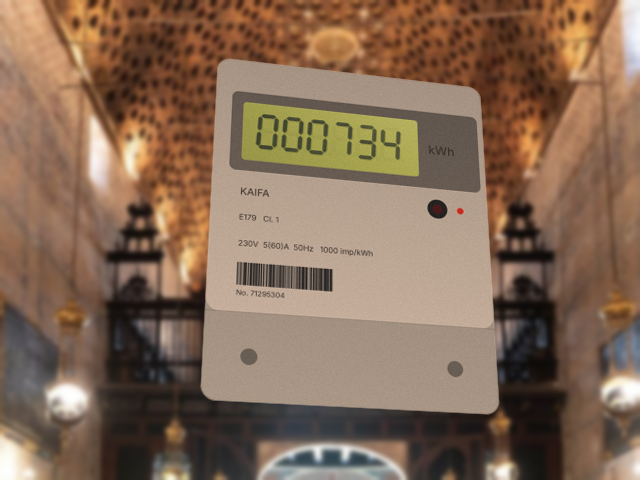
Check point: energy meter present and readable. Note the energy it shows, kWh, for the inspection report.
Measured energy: 734 kWh
